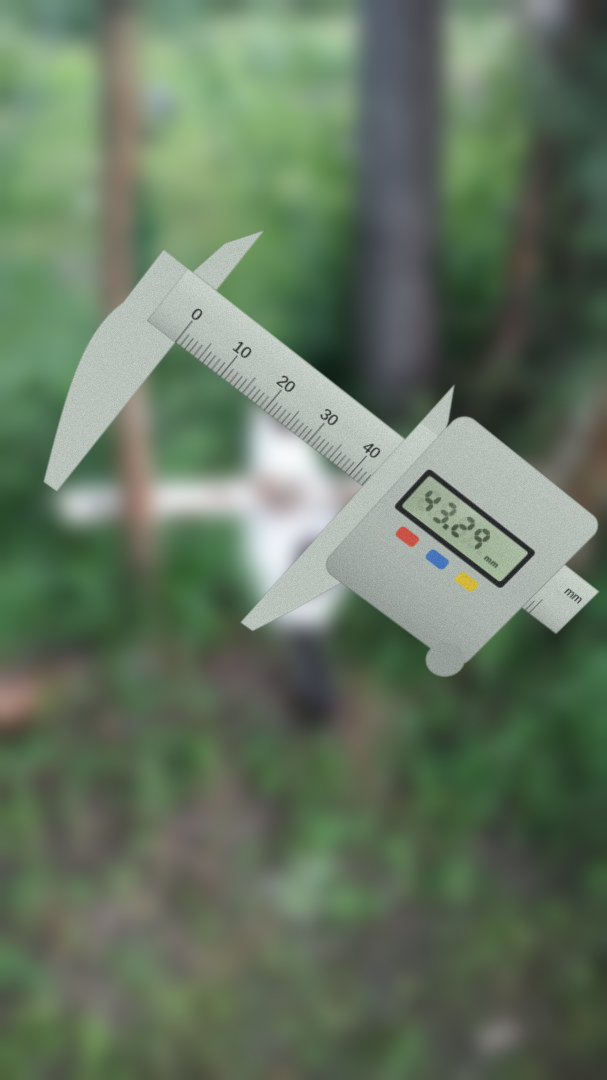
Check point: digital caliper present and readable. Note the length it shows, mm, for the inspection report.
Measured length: 43.29 mm
